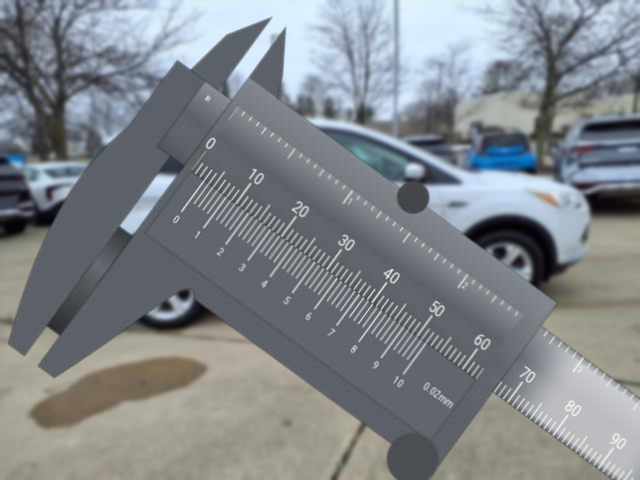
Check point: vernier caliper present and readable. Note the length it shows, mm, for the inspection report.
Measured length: 3.0 mm
